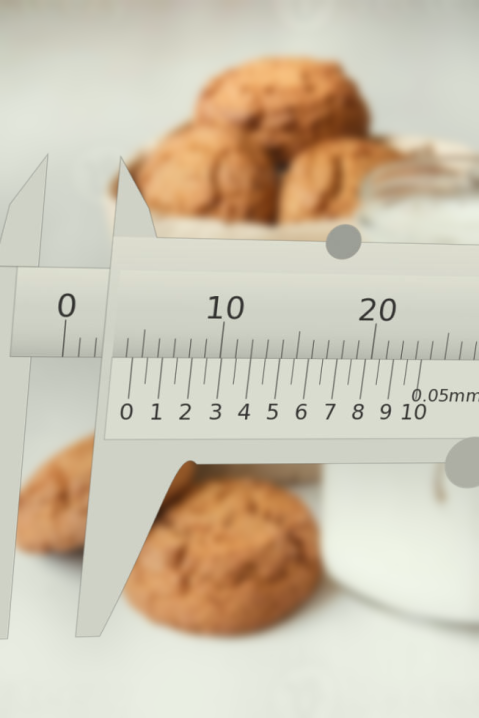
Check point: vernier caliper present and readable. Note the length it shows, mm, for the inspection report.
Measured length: 4.4 mm
